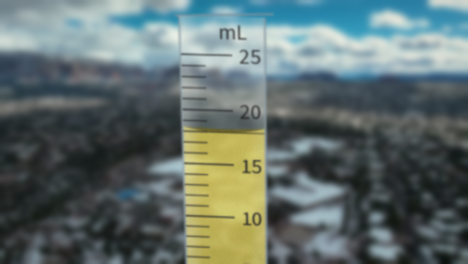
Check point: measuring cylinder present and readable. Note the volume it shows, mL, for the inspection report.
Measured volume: 18 mL
